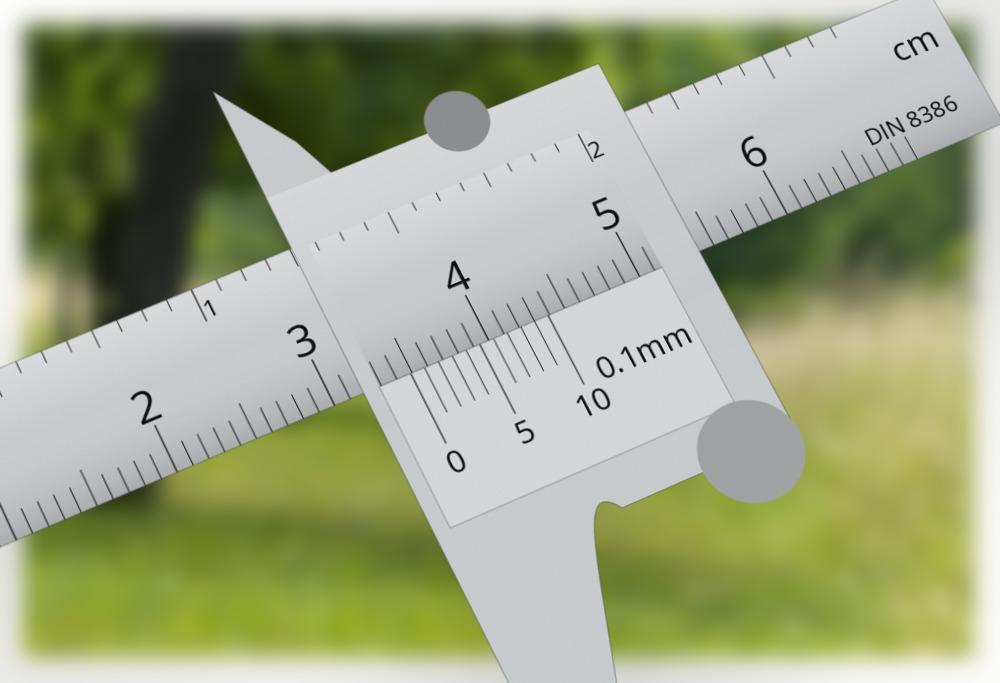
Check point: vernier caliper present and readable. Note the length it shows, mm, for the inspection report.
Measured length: 34.9 mm
